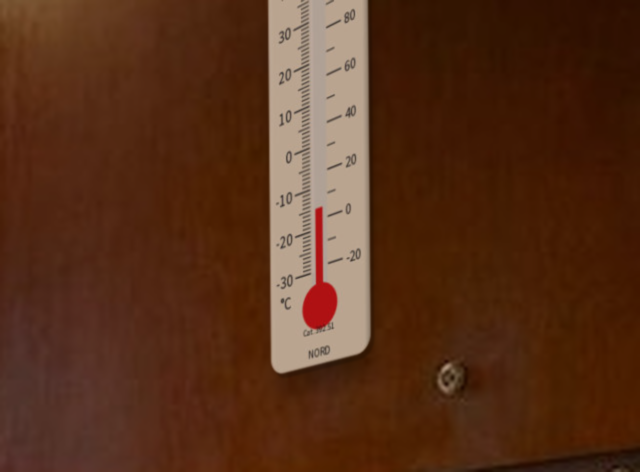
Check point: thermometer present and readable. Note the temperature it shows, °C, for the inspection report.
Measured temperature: -15 °C
